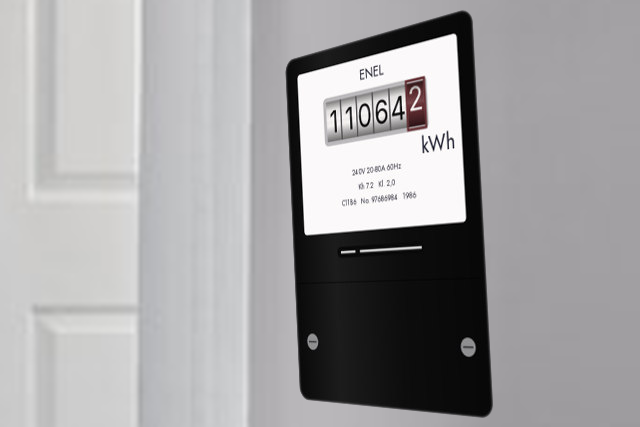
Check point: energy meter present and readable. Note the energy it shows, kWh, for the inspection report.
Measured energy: 11064.2 kWh
